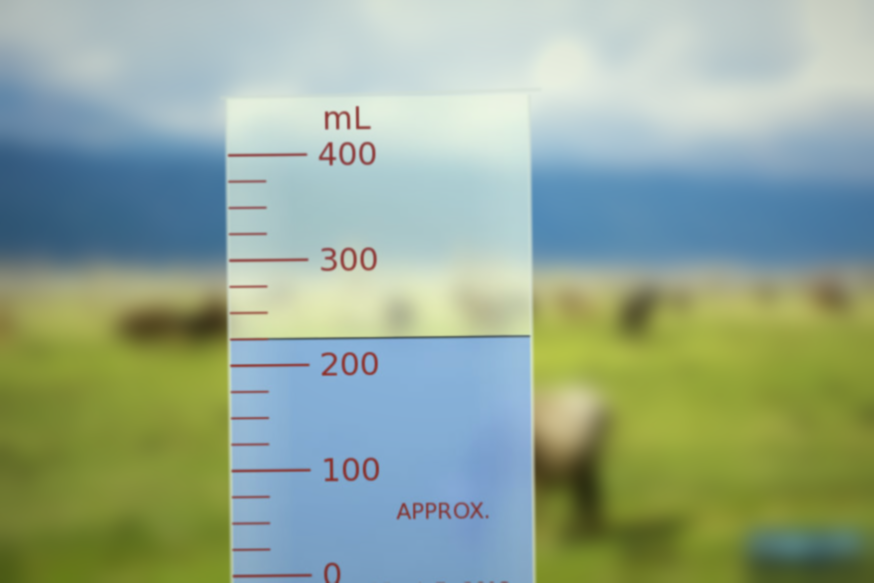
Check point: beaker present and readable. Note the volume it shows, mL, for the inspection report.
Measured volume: 225 mL
